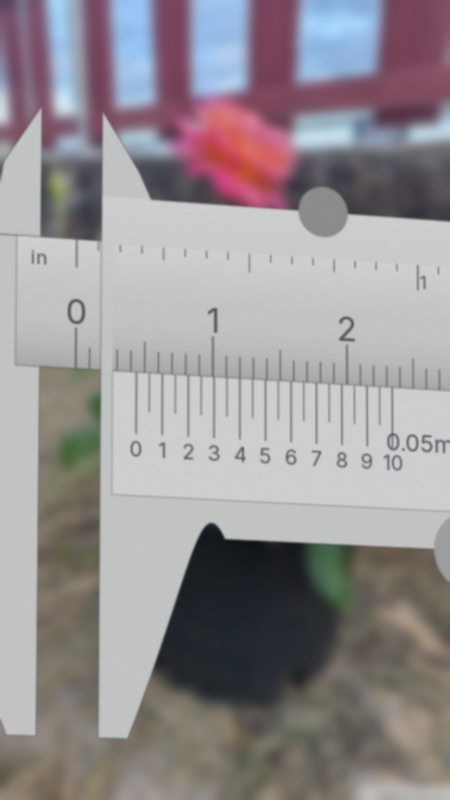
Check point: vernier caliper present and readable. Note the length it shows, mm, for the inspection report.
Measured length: 4.4 mm
